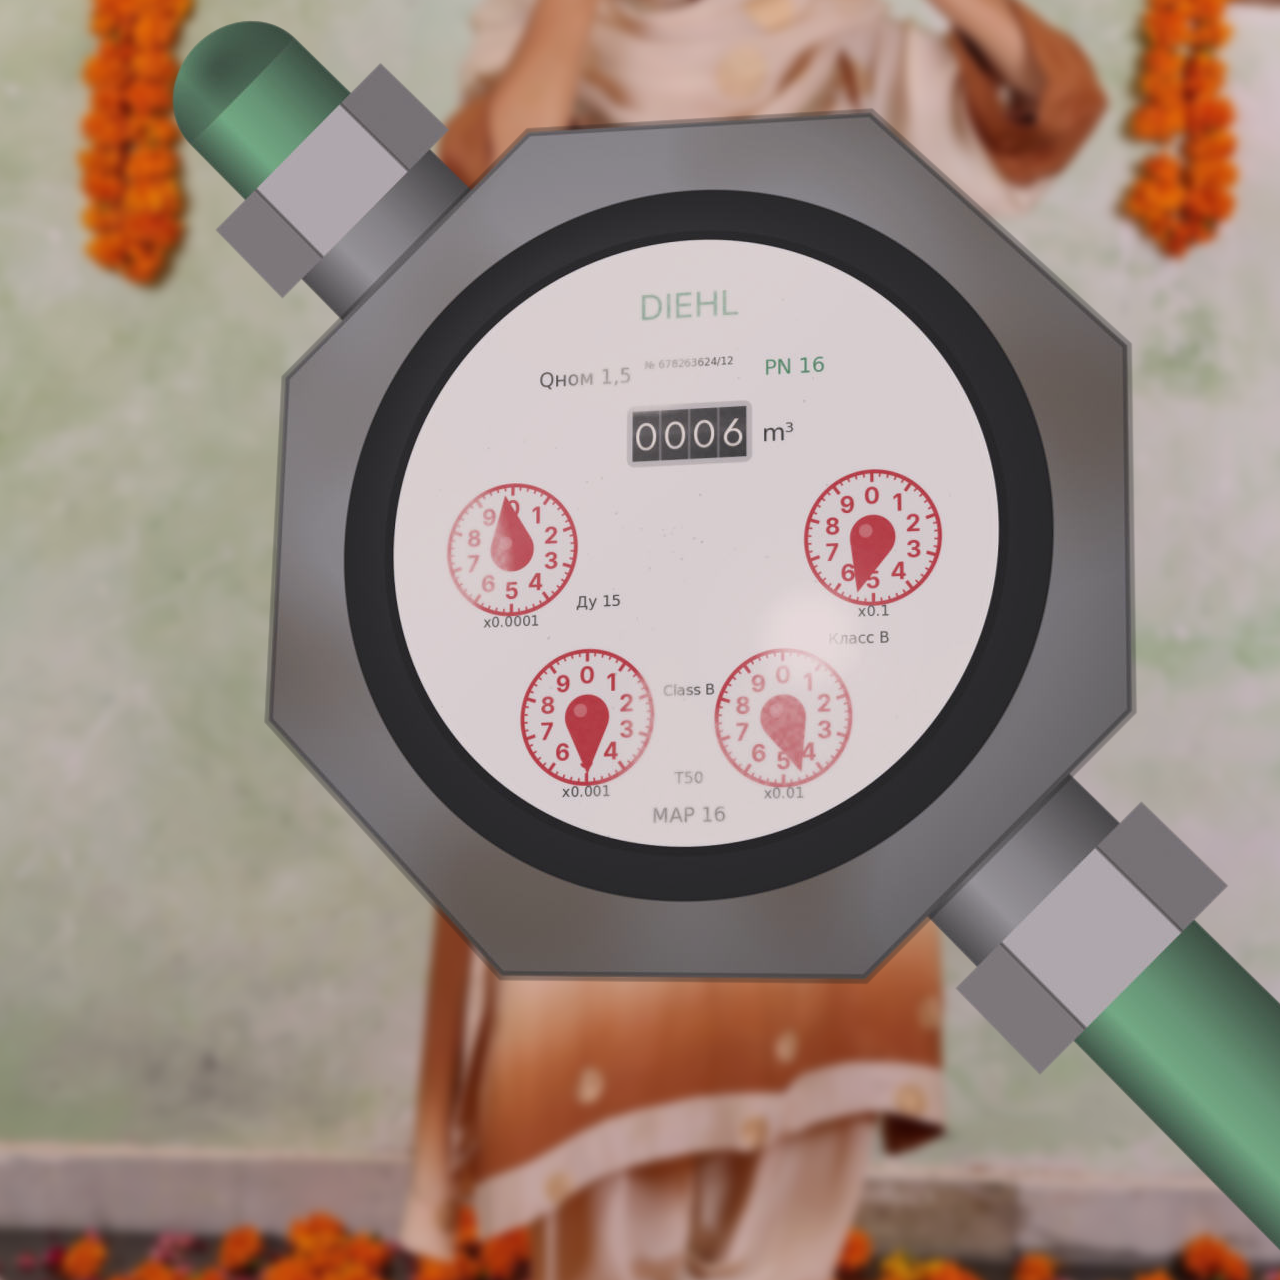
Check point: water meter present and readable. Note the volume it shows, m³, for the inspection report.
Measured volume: 6.5449 m³
